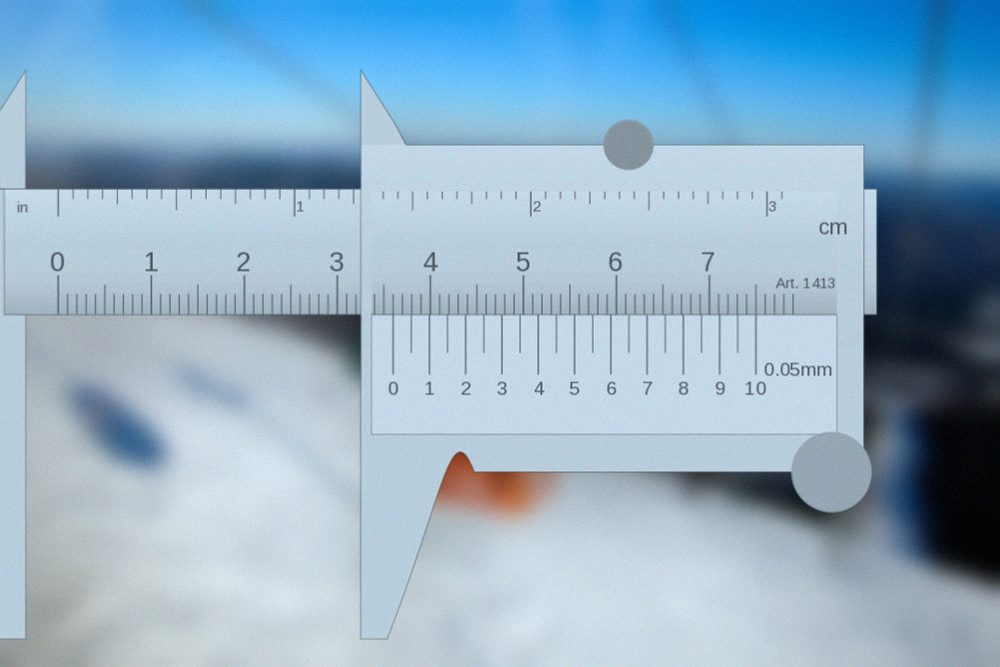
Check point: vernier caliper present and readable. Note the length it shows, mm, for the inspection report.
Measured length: 36.0 mm
